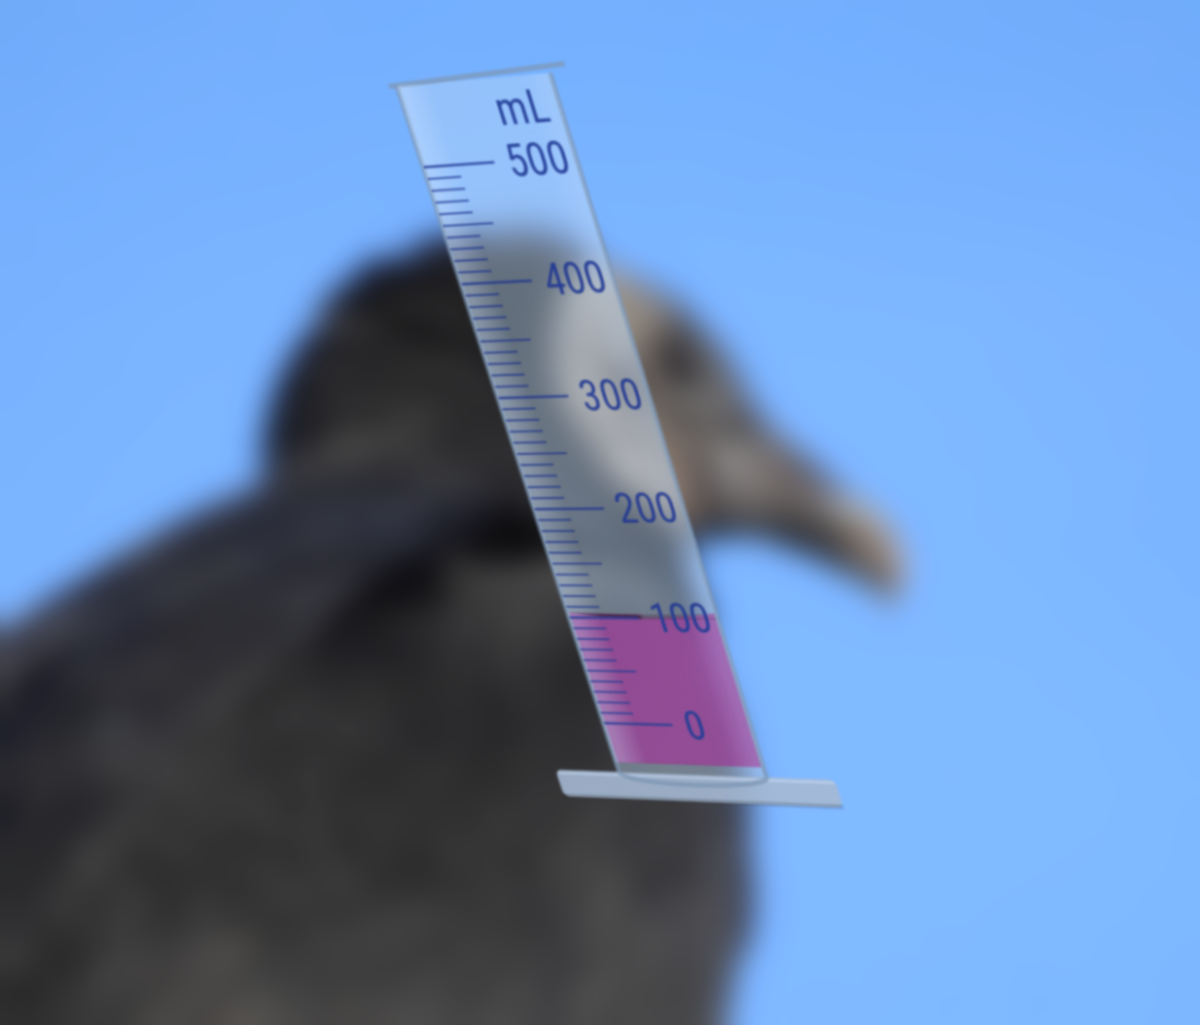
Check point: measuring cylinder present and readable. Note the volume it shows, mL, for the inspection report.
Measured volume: 100 mL
